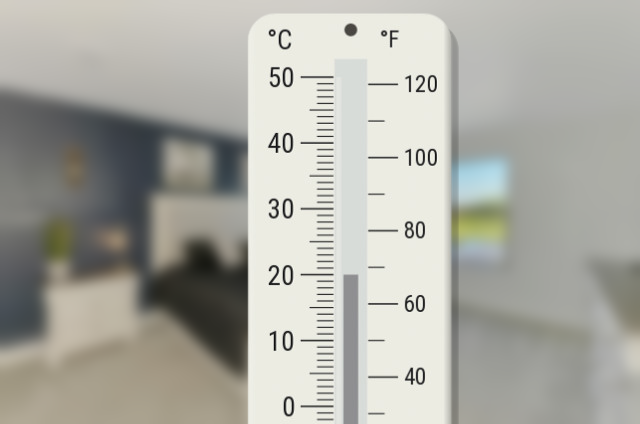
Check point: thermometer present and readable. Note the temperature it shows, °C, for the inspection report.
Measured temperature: 20 °C
